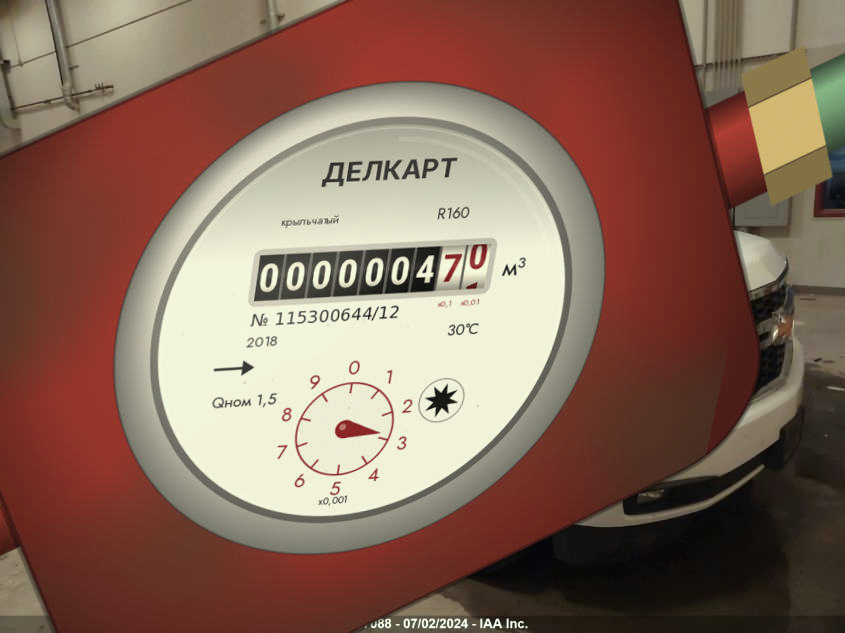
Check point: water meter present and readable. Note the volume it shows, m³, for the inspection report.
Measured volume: 4.702 m³
